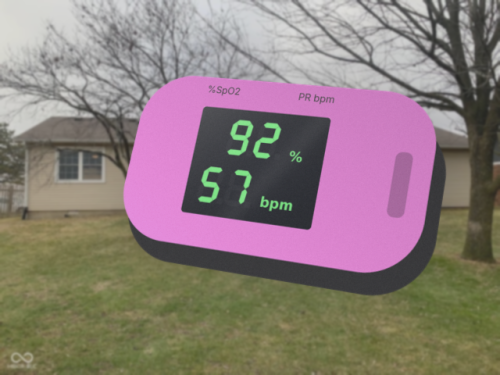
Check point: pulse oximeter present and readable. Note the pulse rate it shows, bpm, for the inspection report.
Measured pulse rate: 57 bpm
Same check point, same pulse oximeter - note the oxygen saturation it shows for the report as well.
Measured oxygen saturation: 92 %
